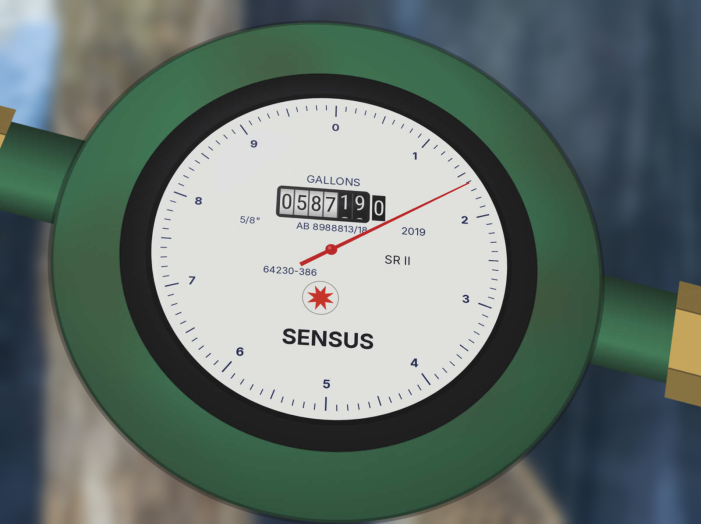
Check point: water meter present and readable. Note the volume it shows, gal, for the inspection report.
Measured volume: 587191.6 gal
